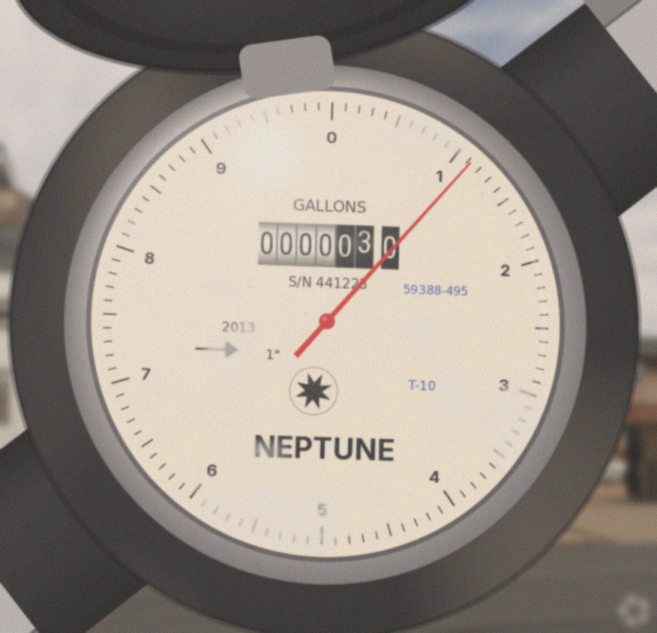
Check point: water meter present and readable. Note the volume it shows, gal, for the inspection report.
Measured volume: 31.1 gal
